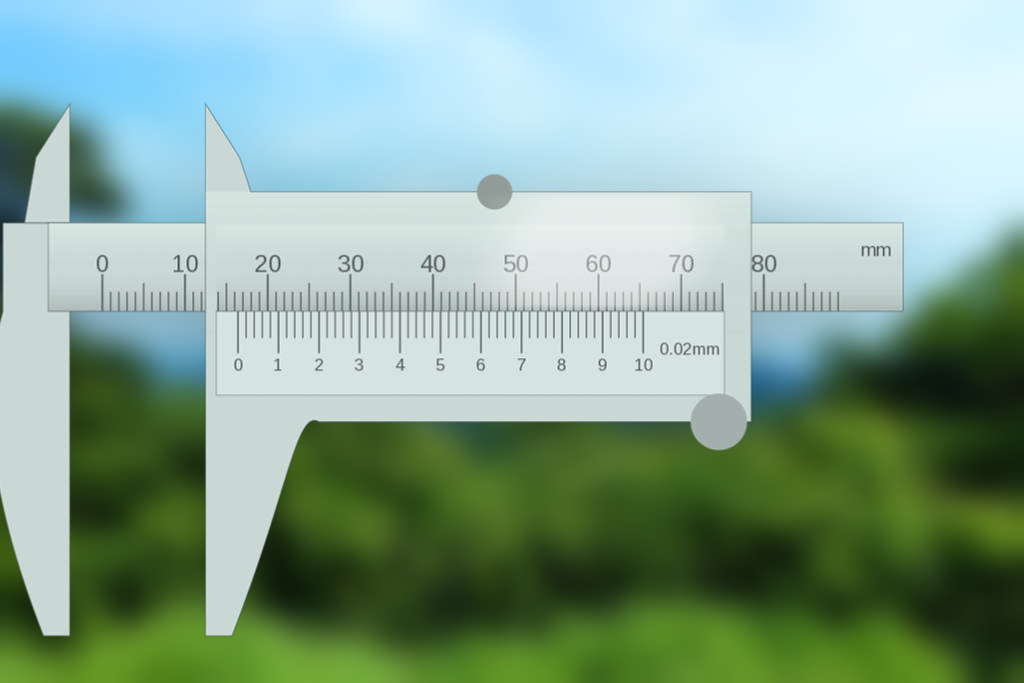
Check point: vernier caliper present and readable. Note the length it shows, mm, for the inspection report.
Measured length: 16.4 mm
